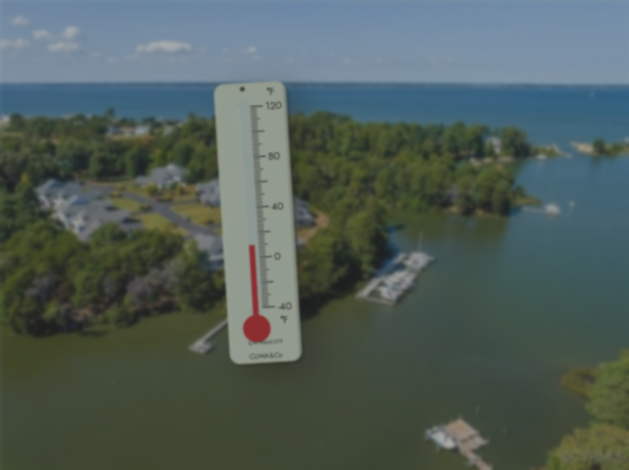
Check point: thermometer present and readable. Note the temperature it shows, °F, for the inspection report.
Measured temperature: 10 °F
